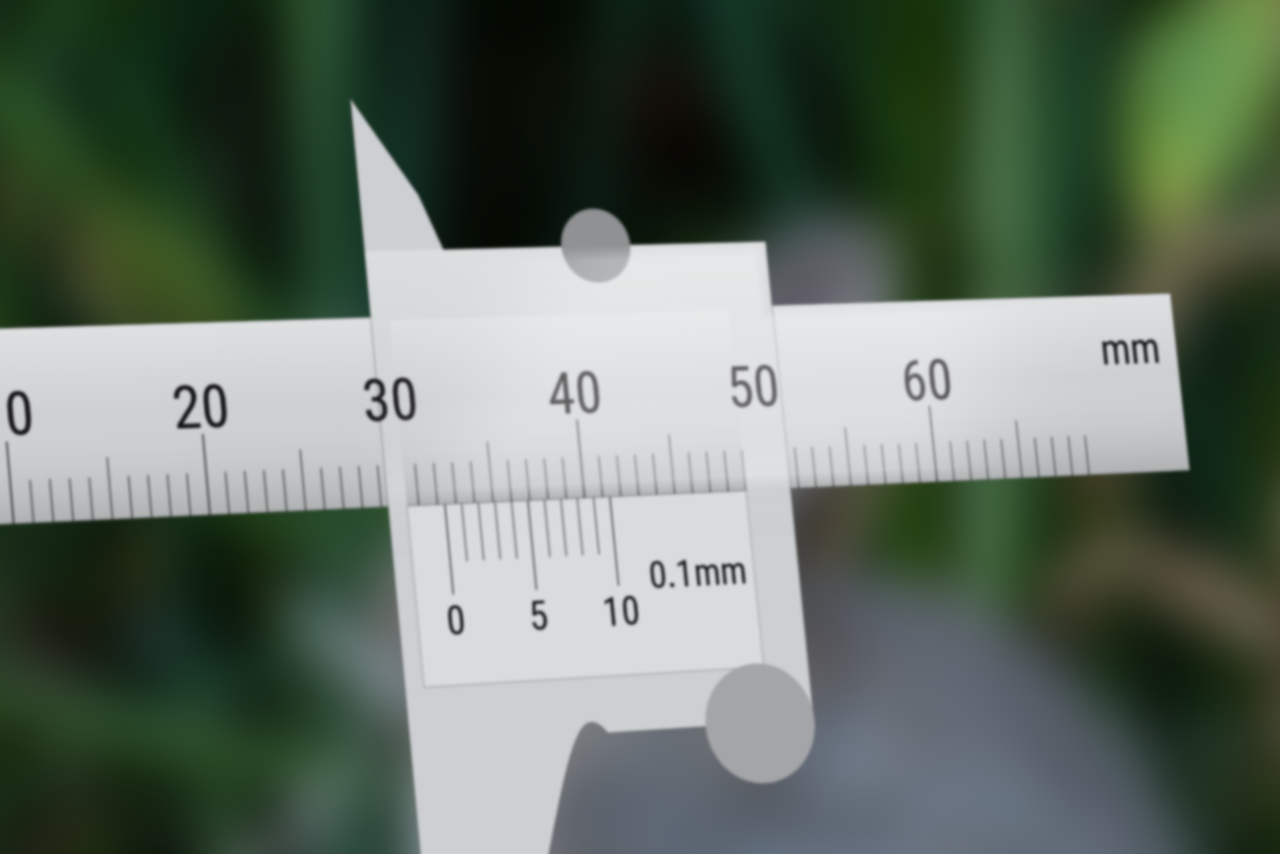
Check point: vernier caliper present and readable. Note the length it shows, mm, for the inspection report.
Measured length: 32.4 mm
